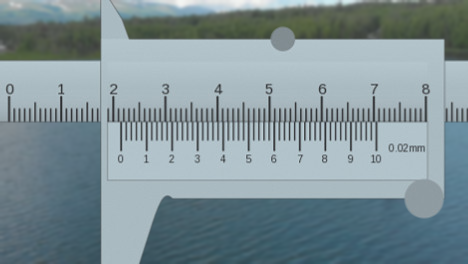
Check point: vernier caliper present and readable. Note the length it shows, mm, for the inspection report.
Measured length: 21.5 mm
